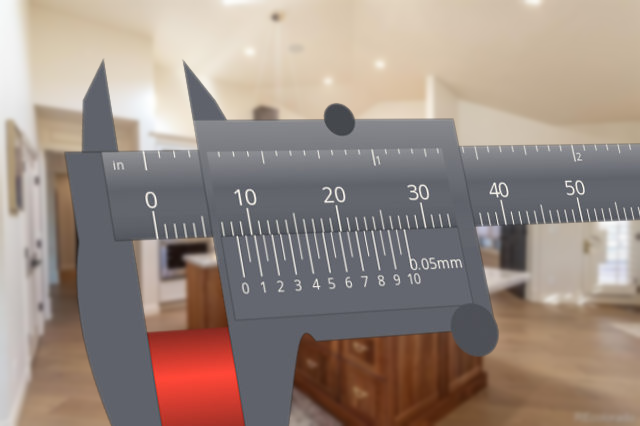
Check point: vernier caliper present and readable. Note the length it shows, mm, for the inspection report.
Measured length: 8.4 mm
